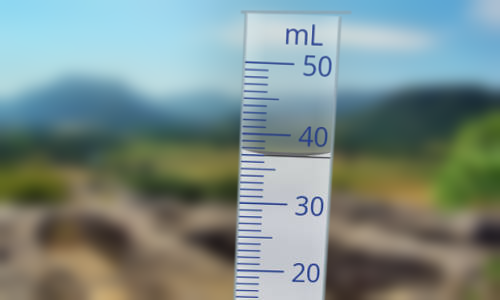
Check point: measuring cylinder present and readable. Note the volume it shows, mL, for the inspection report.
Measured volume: 37 mL
